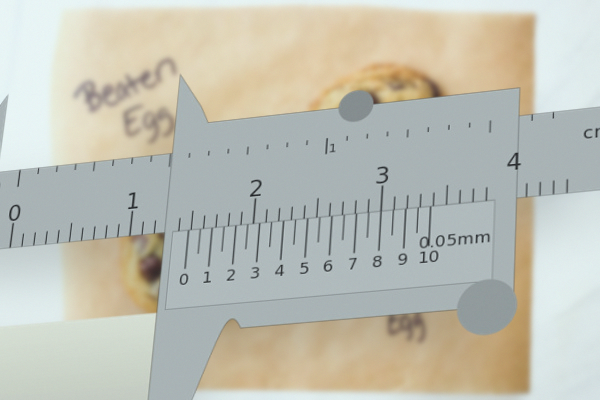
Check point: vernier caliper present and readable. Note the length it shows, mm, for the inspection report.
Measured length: 14.8 mm
